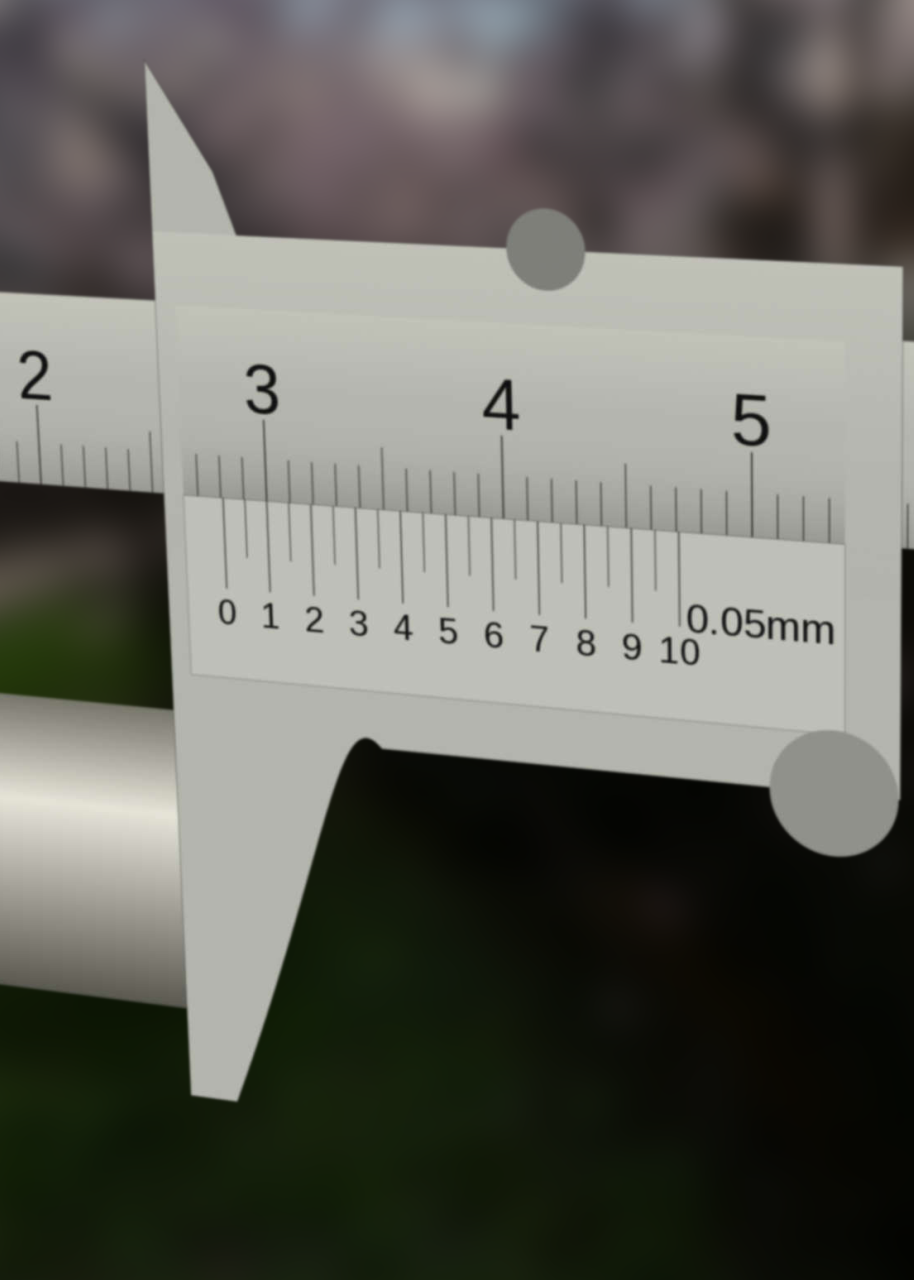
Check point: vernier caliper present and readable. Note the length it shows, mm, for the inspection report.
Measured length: 28.1 mm
